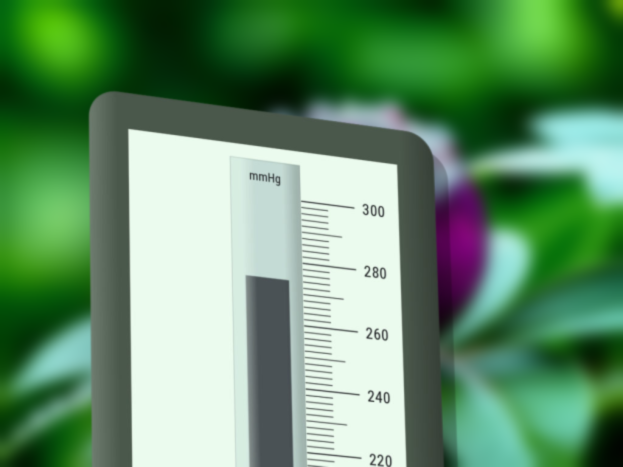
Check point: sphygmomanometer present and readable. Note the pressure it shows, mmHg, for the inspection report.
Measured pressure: 274 mmHg
